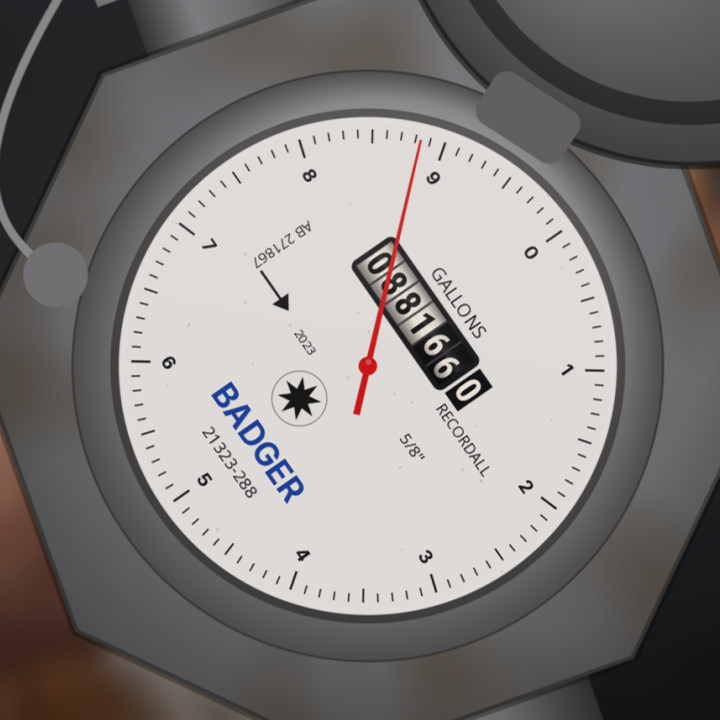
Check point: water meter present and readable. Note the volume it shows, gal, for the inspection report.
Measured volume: 881658.8 gal
